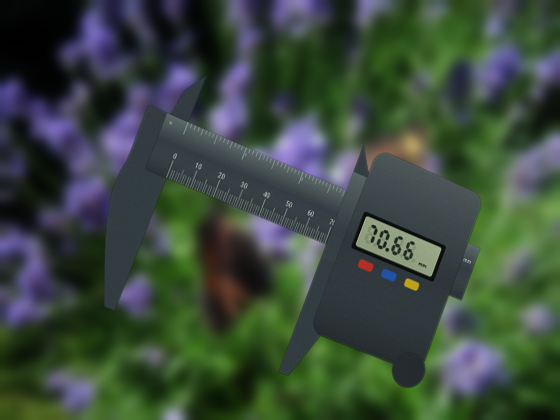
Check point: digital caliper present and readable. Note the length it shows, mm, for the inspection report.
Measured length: 70.66 mm
